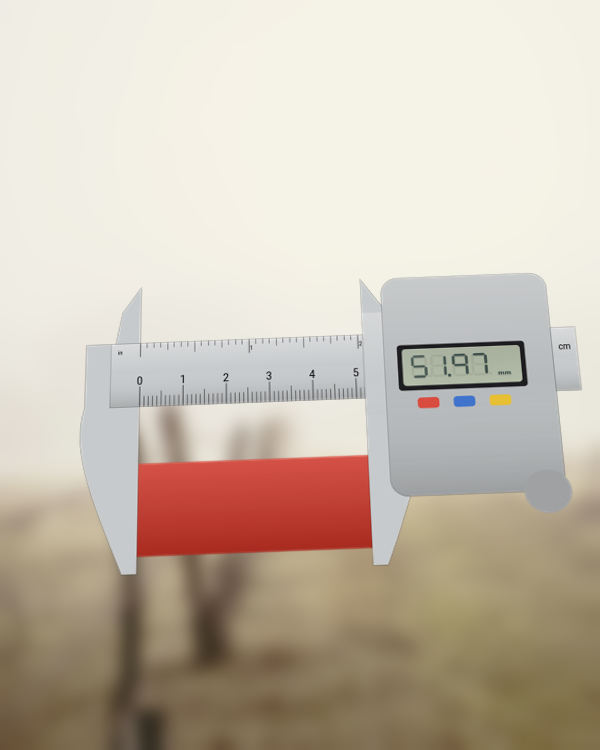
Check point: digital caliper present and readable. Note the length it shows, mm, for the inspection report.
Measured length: 51.97 mm
